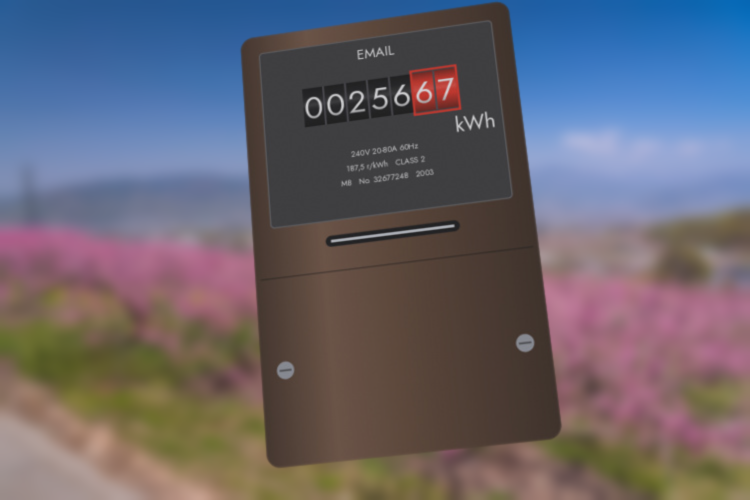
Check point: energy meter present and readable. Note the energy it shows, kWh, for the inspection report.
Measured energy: 256.67 kWh
